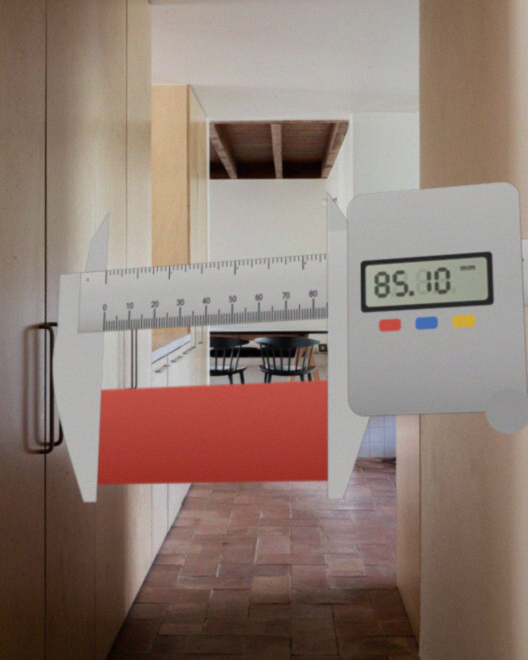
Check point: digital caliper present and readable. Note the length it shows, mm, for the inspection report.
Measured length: 85.10 mm
